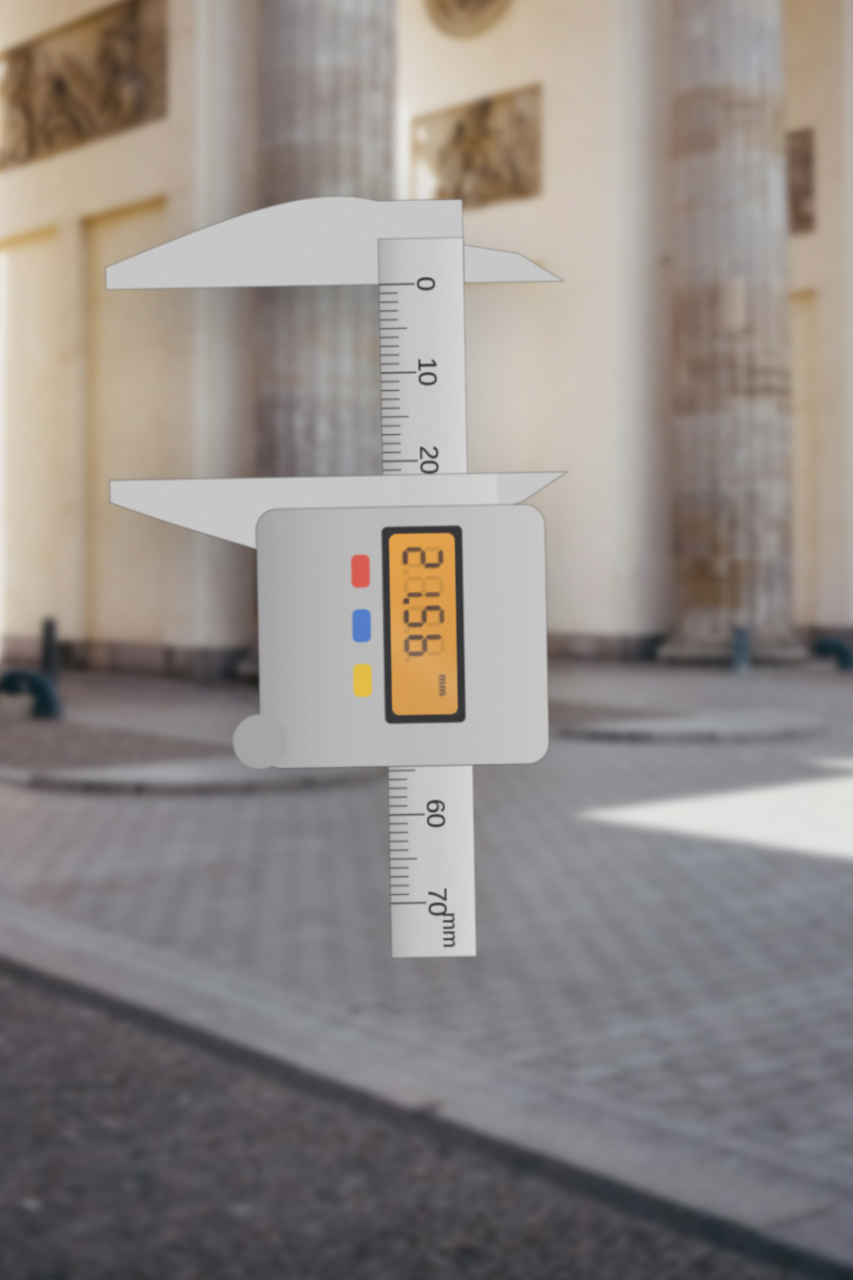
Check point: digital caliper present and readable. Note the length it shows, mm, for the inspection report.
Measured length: 21.56 mm
